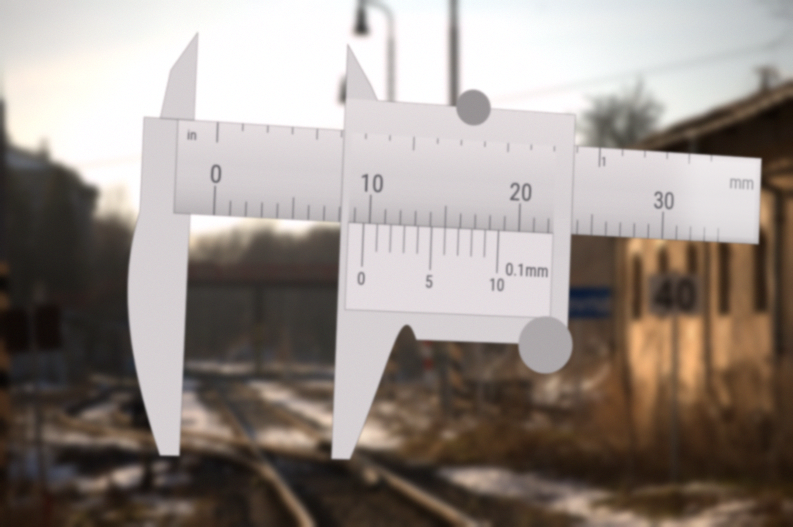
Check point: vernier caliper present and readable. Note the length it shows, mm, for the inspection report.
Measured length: 9.6 mm
